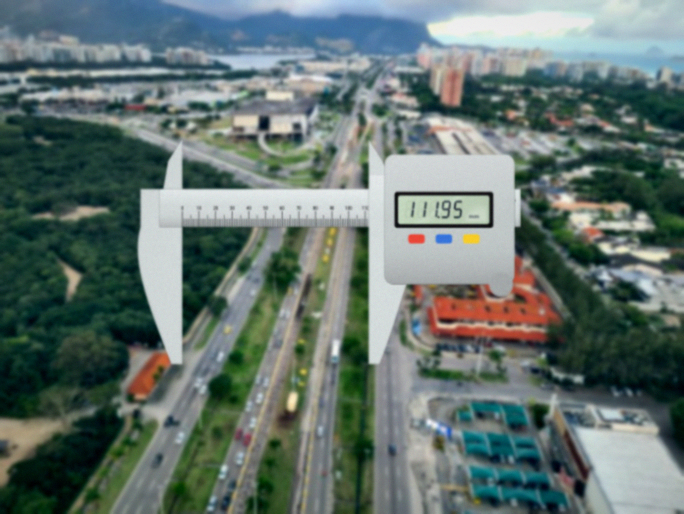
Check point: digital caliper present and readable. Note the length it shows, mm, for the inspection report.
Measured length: 111.95 mm
